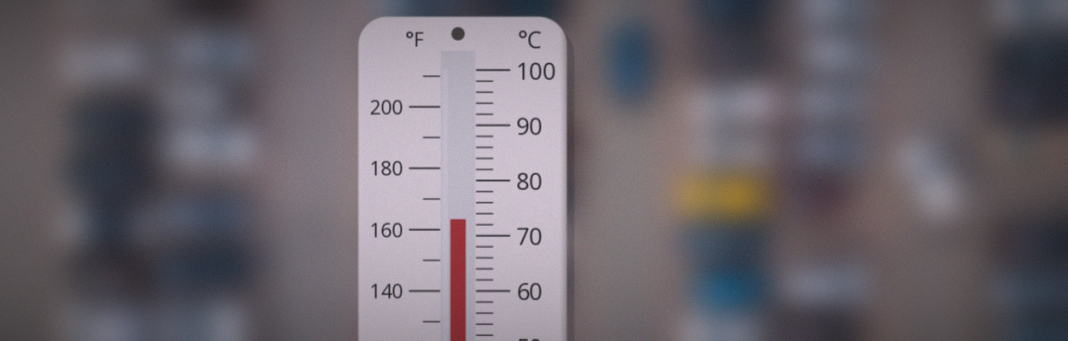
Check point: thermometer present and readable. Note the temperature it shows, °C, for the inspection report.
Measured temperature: 73 °C
